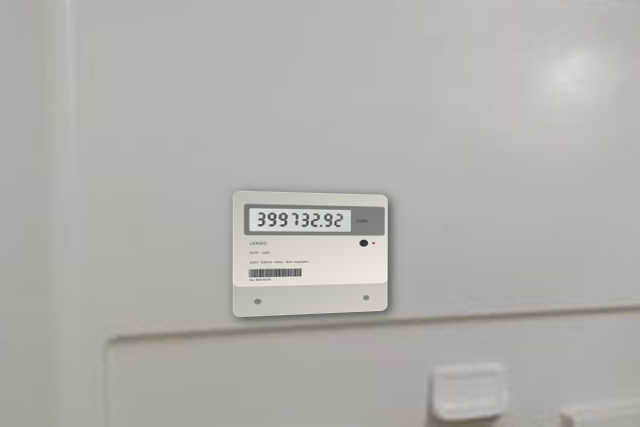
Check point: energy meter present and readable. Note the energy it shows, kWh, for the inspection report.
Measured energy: 399732.92 kWh
